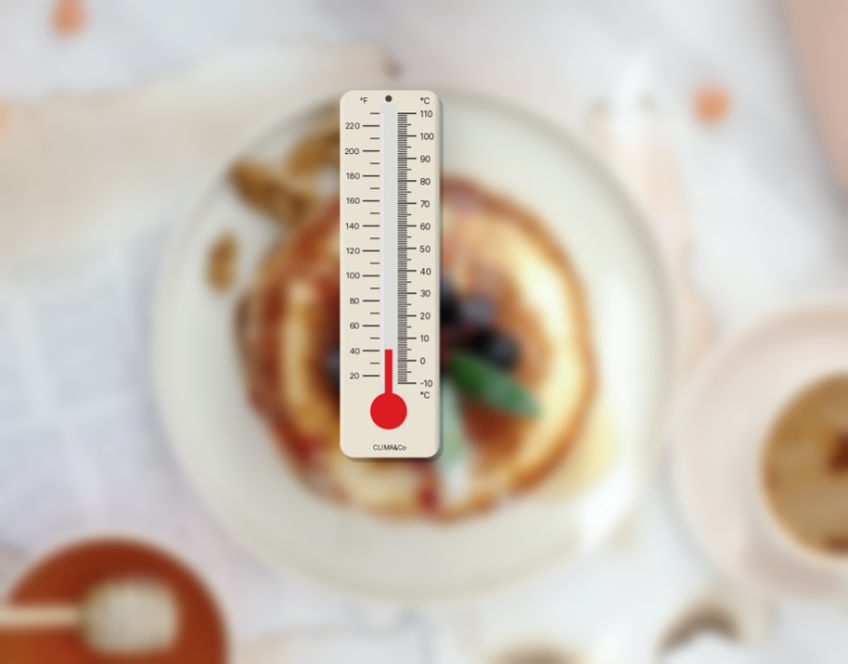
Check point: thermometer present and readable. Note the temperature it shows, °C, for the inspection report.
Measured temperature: 5 °C
